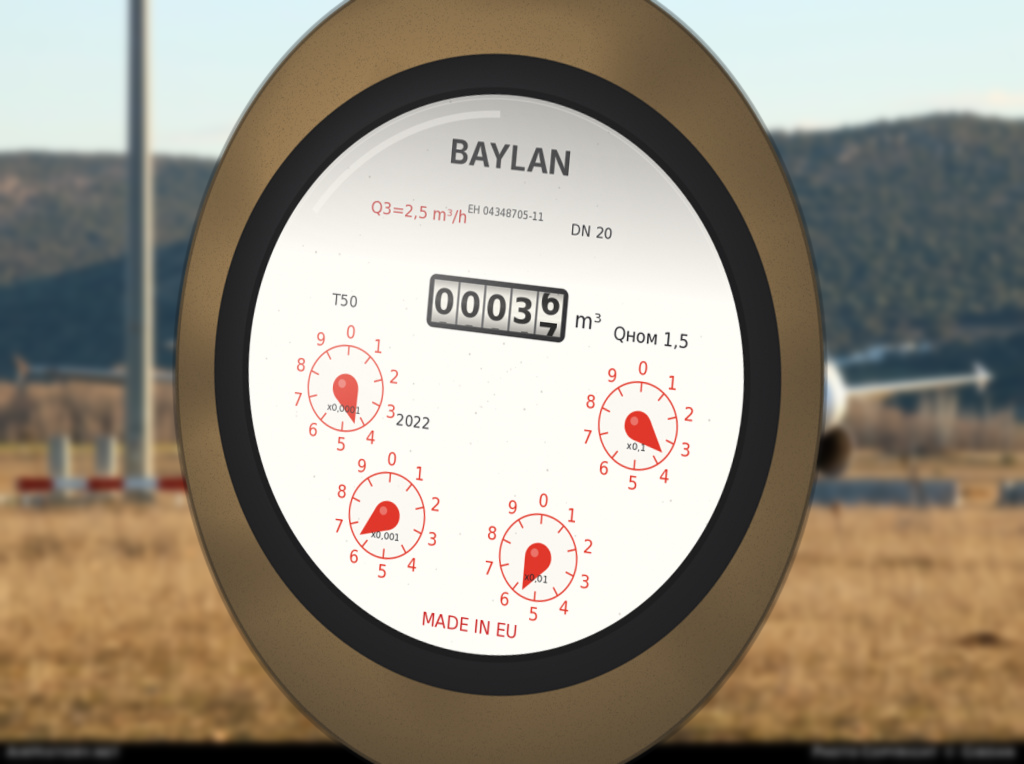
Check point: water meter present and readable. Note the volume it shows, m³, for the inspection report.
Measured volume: 36.3564 m³
